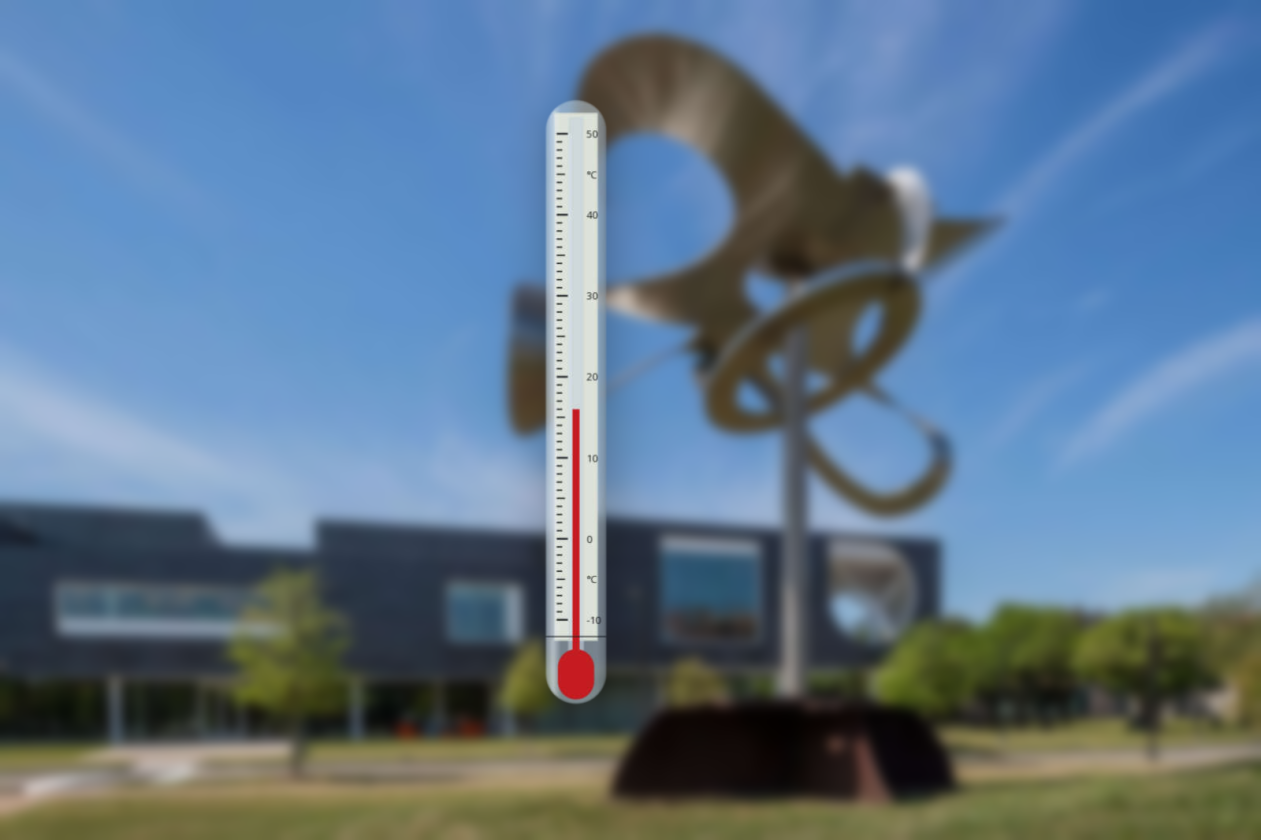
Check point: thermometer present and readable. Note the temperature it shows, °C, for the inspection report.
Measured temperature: 16 °C
